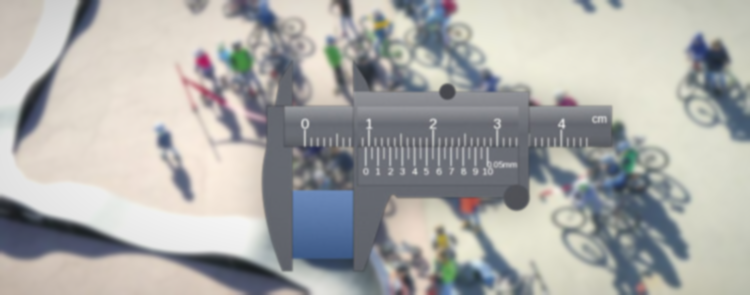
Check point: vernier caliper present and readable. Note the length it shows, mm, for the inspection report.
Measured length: 9.5 mm
